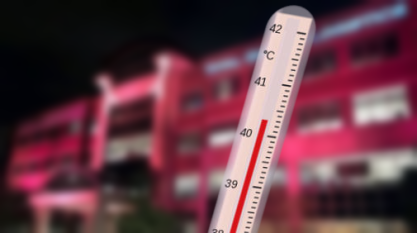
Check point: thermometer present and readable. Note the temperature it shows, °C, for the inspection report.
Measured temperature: 40.3 °C
